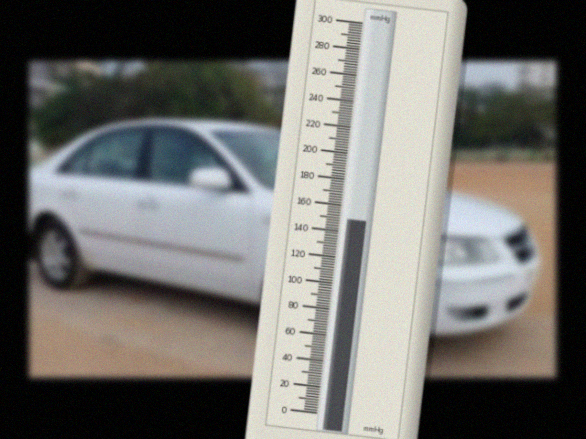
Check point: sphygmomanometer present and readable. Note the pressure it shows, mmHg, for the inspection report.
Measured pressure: 150 mmHg
